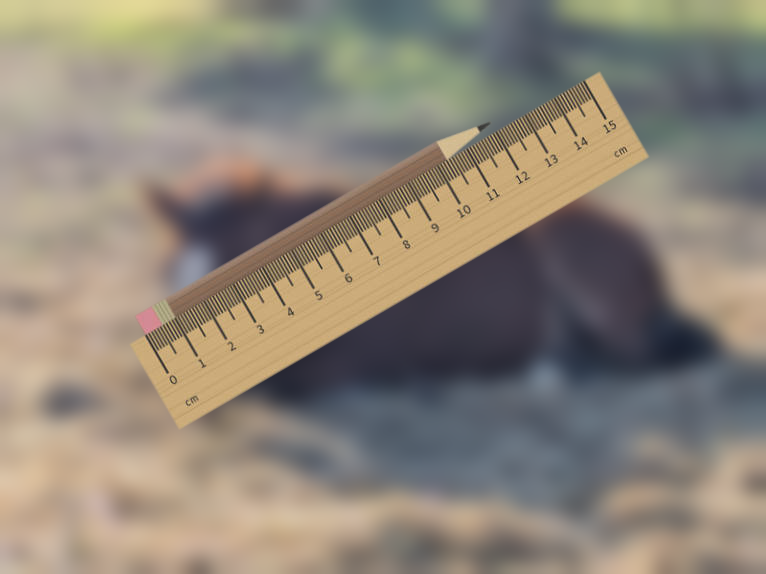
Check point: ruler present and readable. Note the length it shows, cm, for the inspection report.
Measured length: 12 cm
